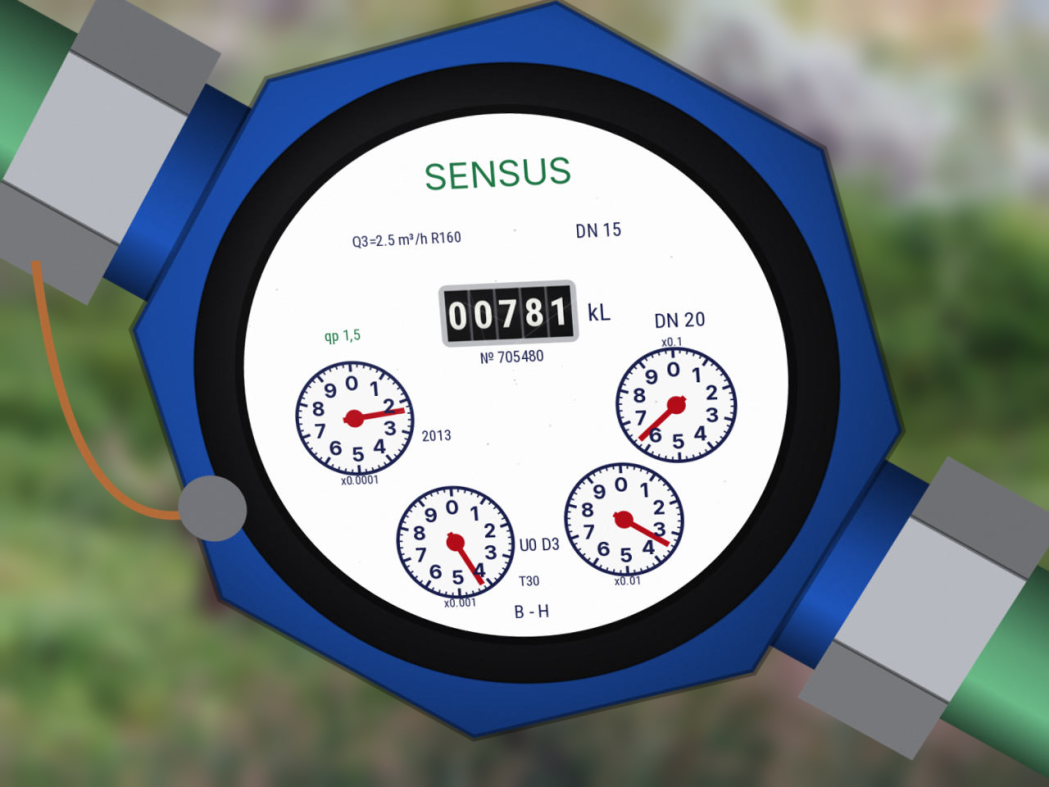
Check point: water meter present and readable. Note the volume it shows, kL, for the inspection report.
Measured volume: 781.6342 kL
